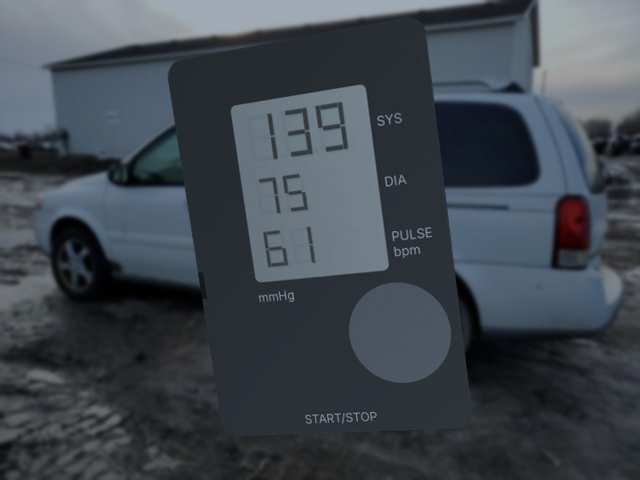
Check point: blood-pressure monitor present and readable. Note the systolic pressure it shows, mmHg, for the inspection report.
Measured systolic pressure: 139 mmHg
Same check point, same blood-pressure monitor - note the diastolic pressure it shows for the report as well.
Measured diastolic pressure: 75 mmHg
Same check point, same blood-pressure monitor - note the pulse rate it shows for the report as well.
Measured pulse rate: 61 bpm
